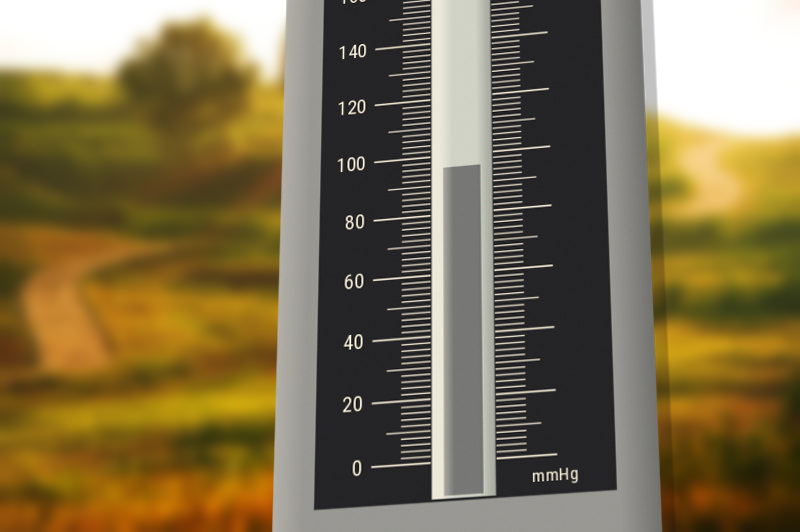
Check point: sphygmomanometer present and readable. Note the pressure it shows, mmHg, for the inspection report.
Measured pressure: 96 mmHg
